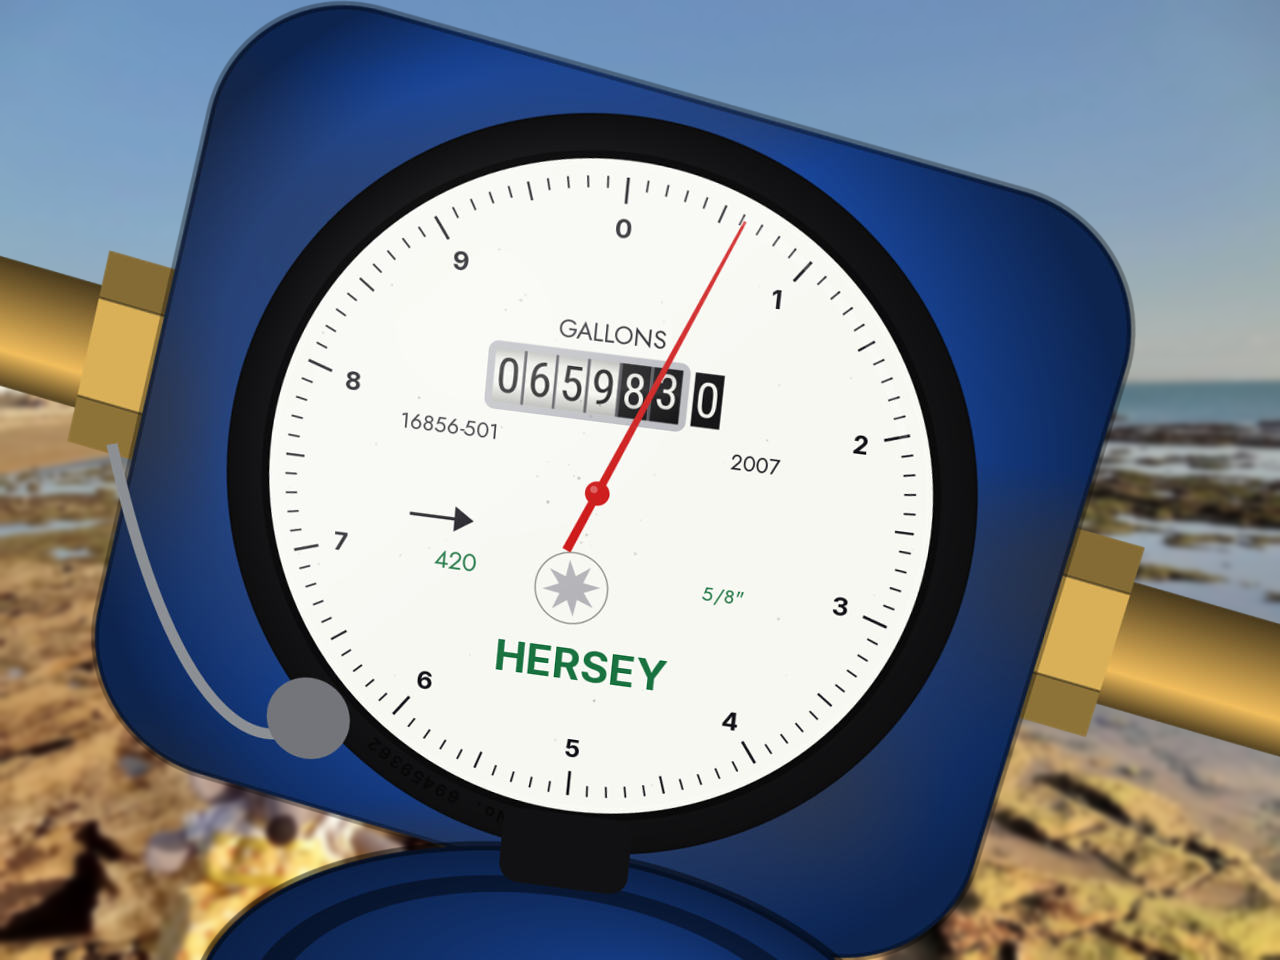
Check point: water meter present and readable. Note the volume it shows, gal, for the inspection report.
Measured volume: 659830.6 gal
